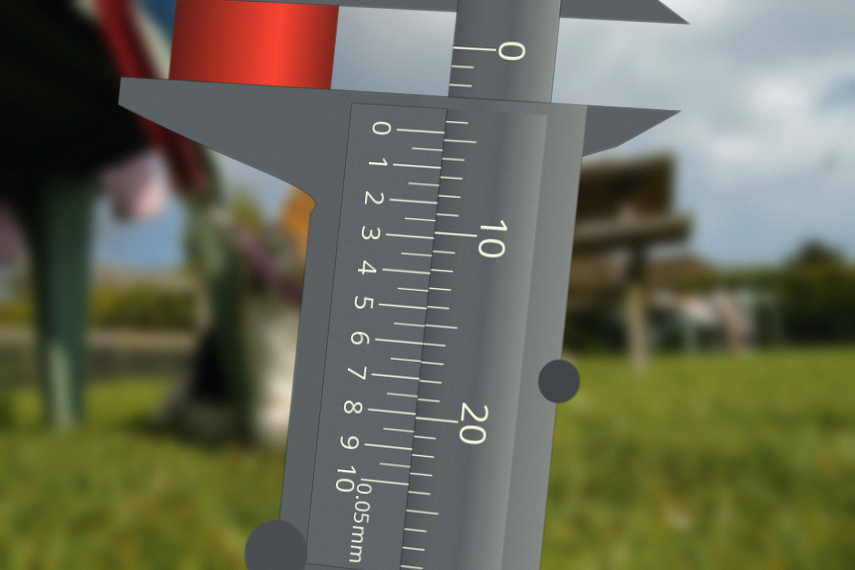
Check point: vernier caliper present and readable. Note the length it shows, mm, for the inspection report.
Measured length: 4.6 mm
